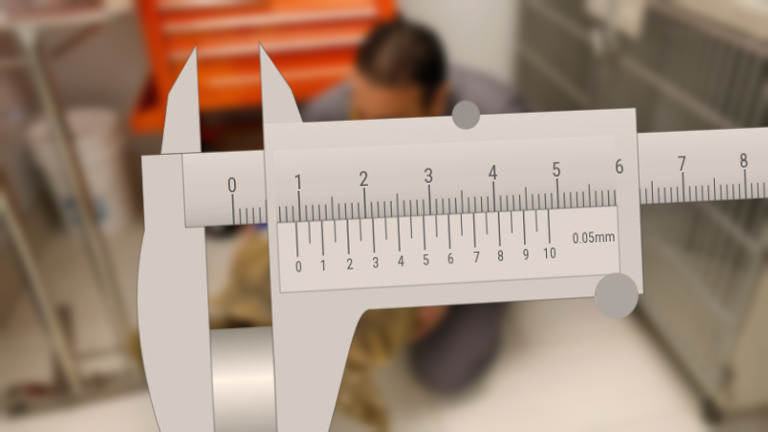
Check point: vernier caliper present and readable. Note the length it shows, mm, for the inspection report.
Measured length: 9.4 mm
